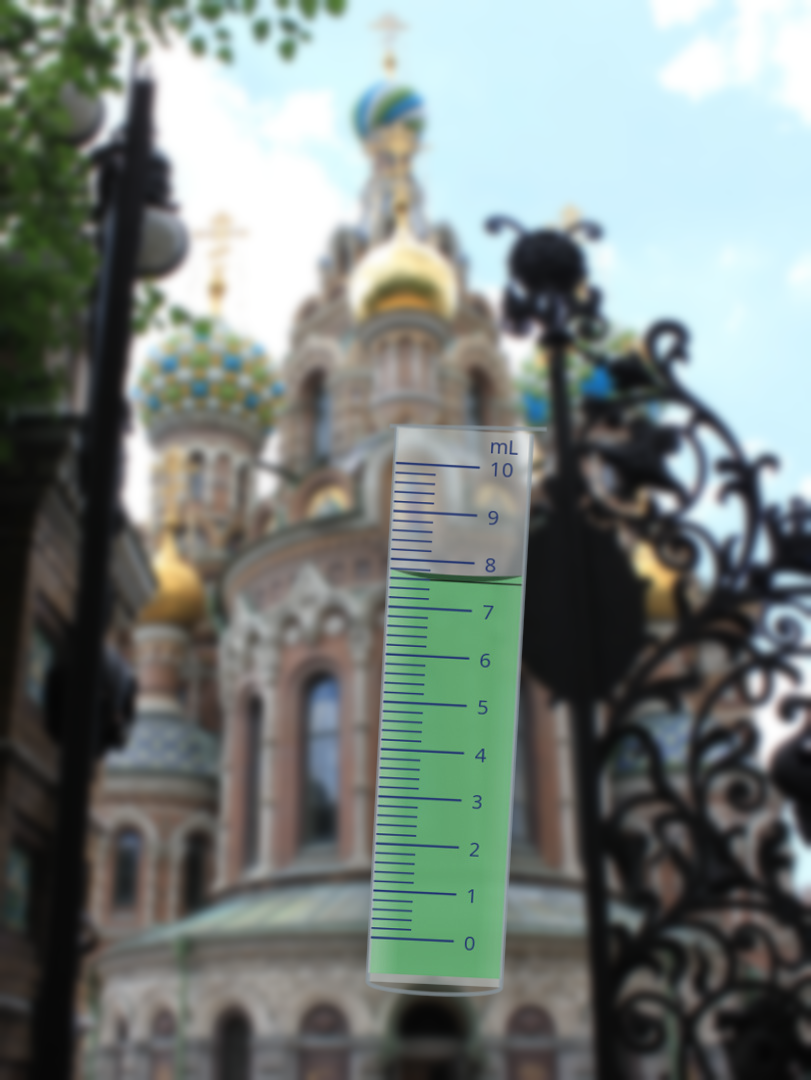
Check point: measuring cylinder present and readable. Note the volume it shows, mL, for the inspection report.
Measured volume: 7.6 mL
